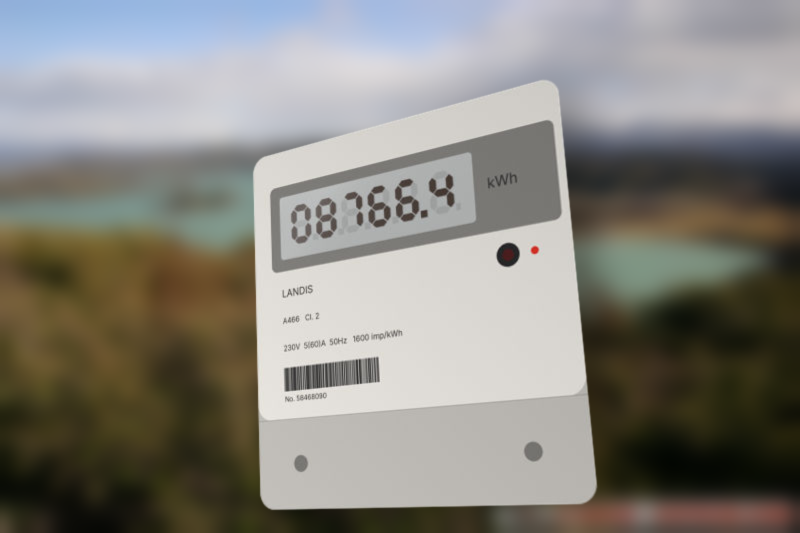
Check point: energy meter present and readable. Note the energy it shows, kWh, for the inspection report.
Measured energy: 8766.4 kWh
